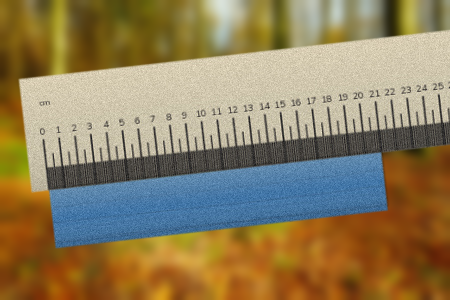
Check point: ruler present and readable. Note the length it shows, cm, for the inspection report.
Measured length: 21 cm
